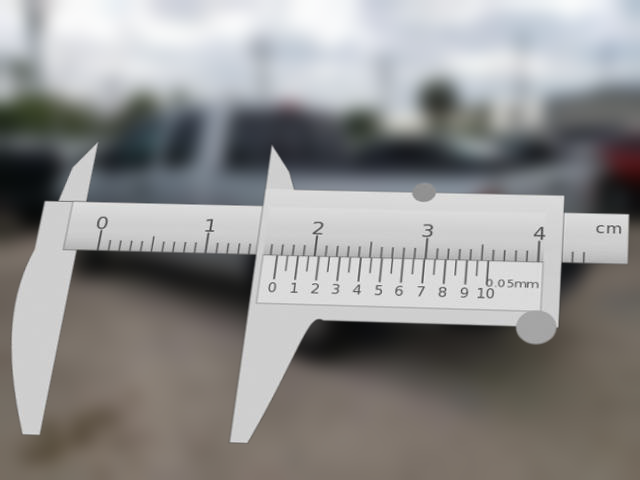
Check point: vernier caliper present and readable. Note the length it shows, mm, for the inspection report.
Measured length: 16.6 mm
